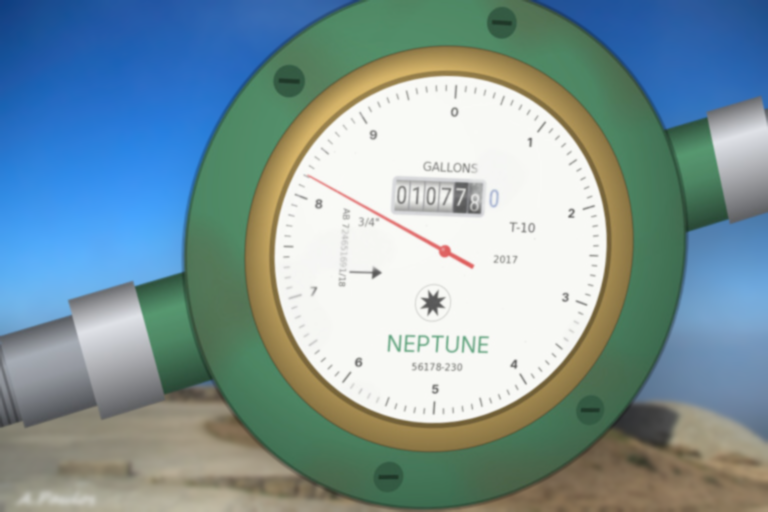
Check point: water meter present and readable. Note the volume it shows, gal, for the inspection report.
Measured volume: 107778.2 gal
